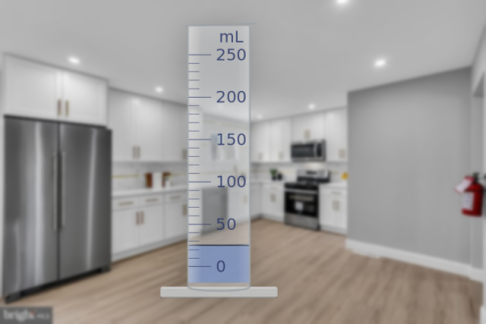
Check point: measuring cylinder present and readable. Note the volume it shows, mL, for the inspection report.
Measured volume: 25 mL
